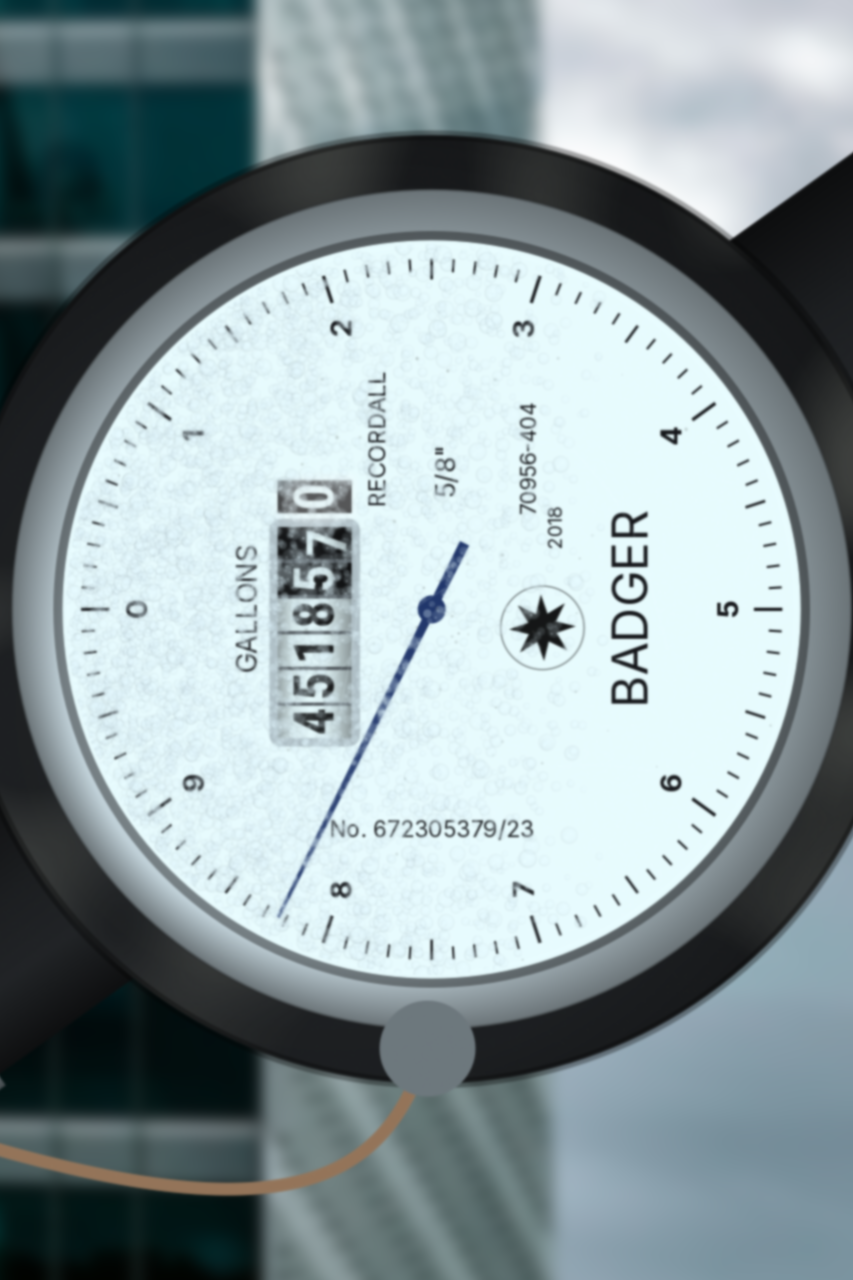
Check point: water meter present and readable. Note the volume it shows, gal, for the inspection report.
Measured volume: 4518568.2 gal
